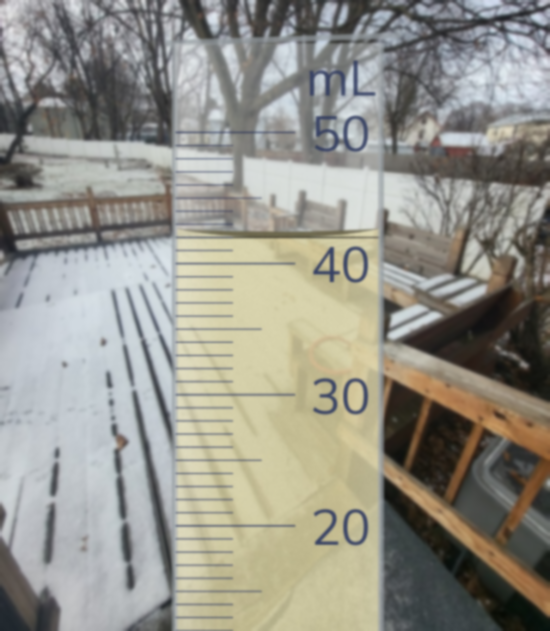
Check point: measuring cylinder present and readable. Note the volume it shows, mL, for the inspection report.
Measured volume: 42 mL
